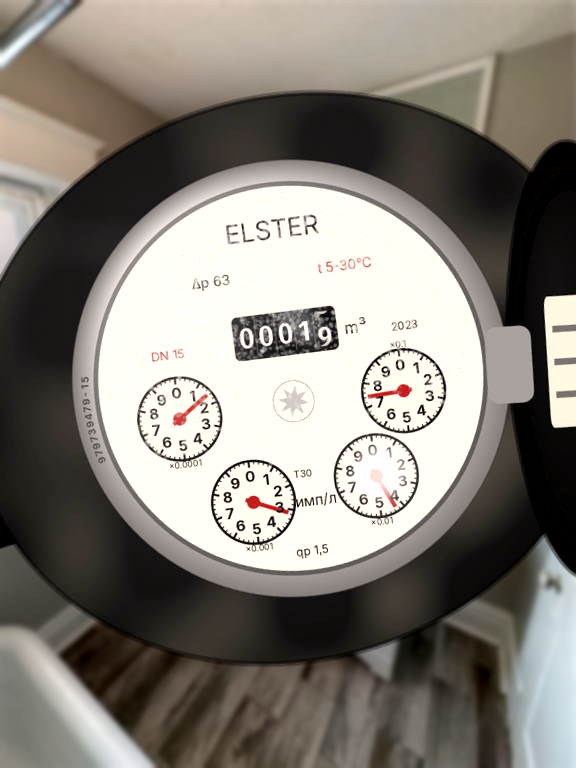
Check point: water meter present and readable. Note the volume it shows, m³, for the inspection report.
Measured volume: 18.7431 m³
